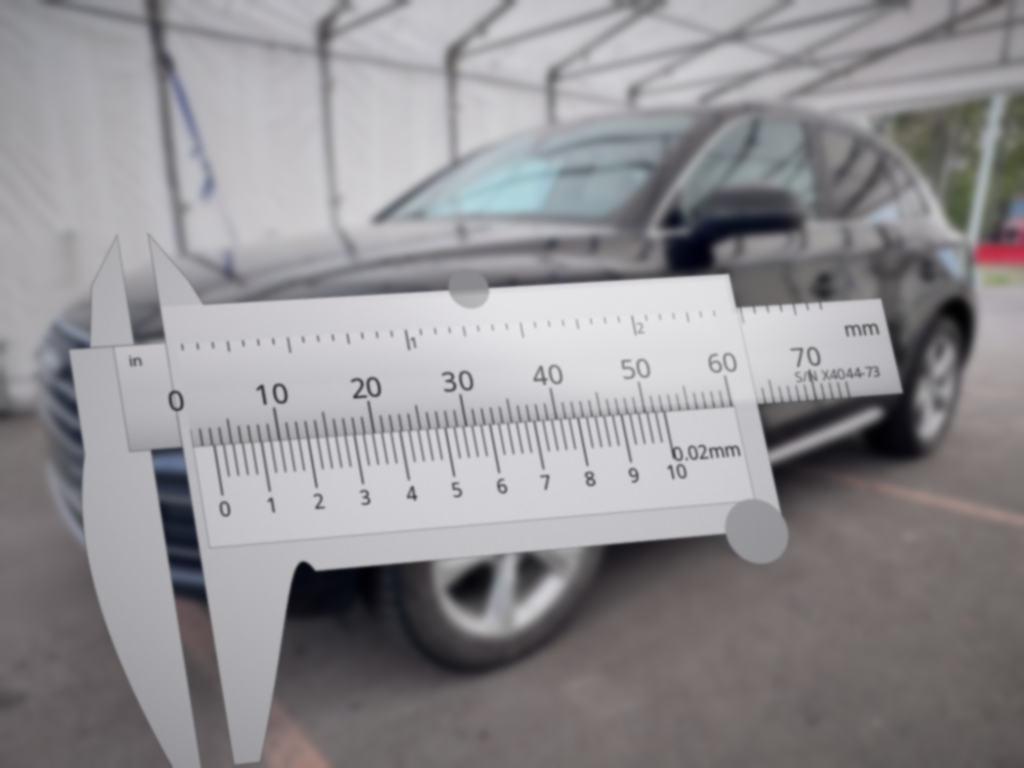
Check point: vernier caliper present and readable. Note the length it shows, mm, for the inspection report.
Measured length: 3.2 mm
